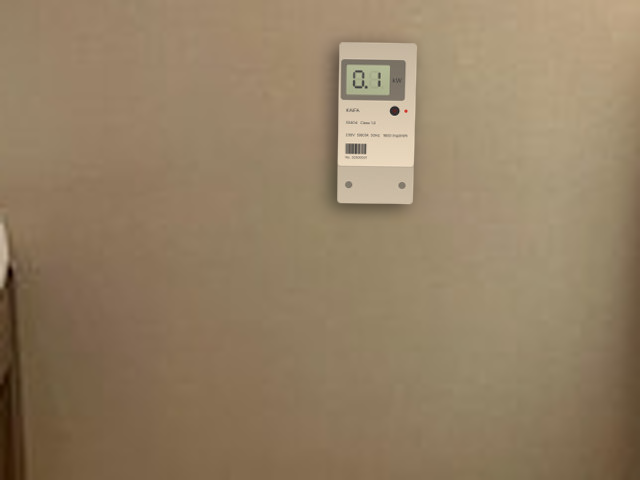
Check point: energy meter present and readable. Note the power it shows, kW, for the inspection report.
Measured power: 0.1 kW
